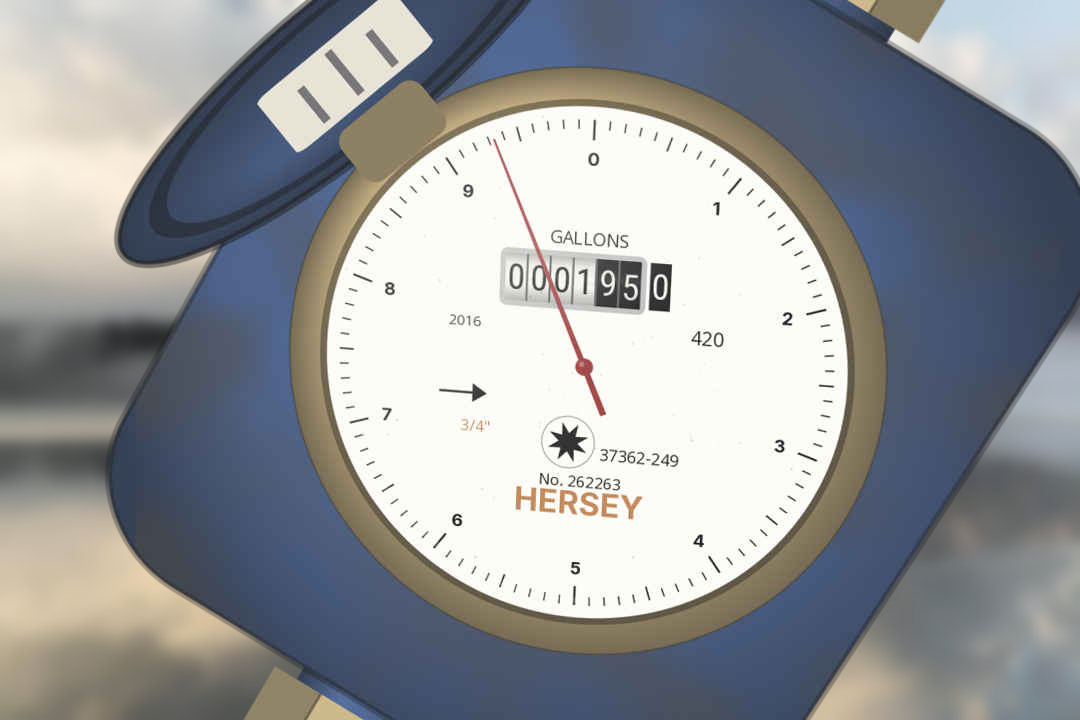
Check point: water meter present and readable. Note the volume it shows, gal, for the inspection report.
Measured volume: 1949.3 gal
